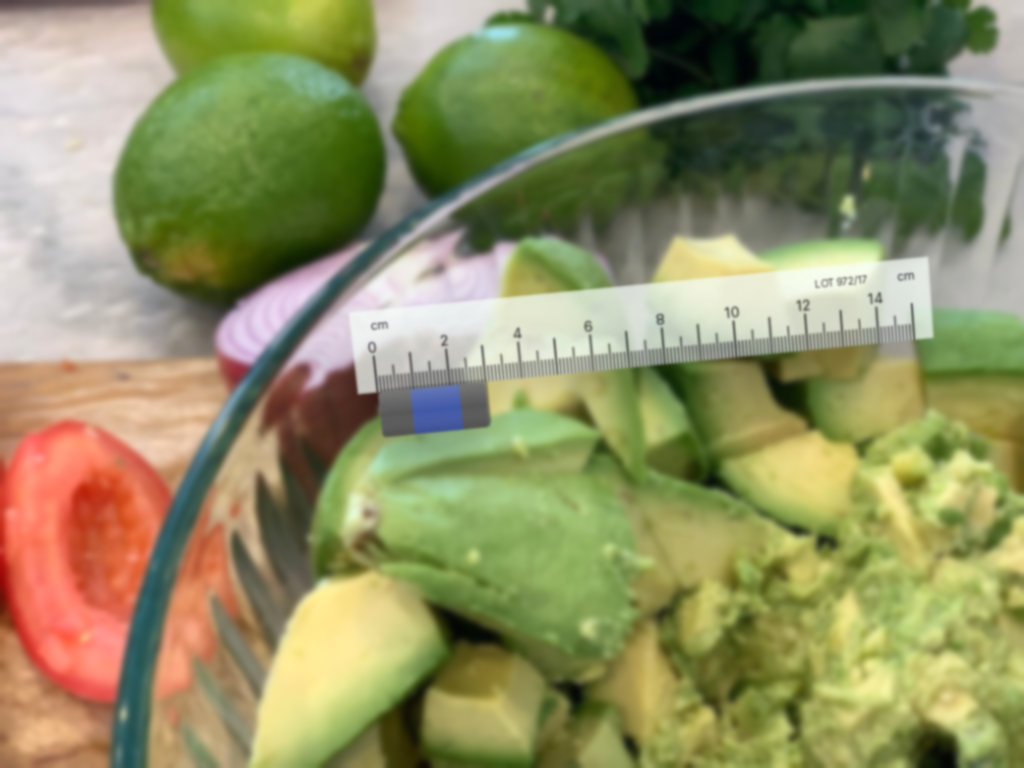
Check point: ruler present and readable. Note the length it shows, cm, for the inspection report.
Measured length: 3 cm
